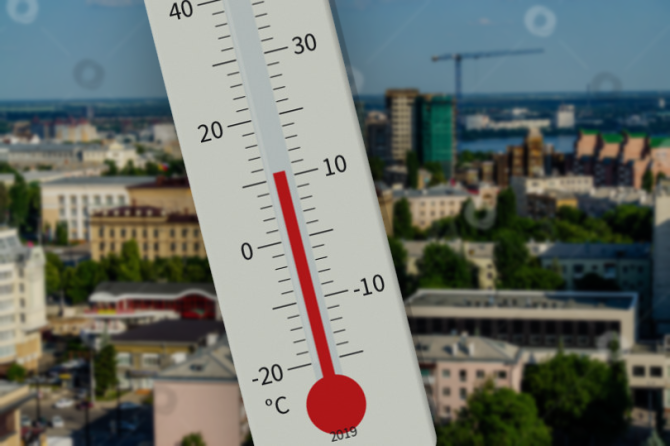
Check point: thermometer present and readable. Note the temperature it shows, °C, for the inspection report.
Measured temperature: 11 °C
